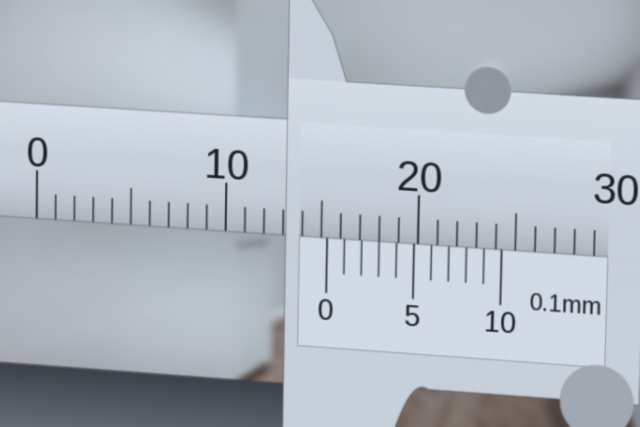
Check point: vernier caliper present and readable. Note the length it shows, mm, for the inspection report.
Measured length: 15.3 mm
